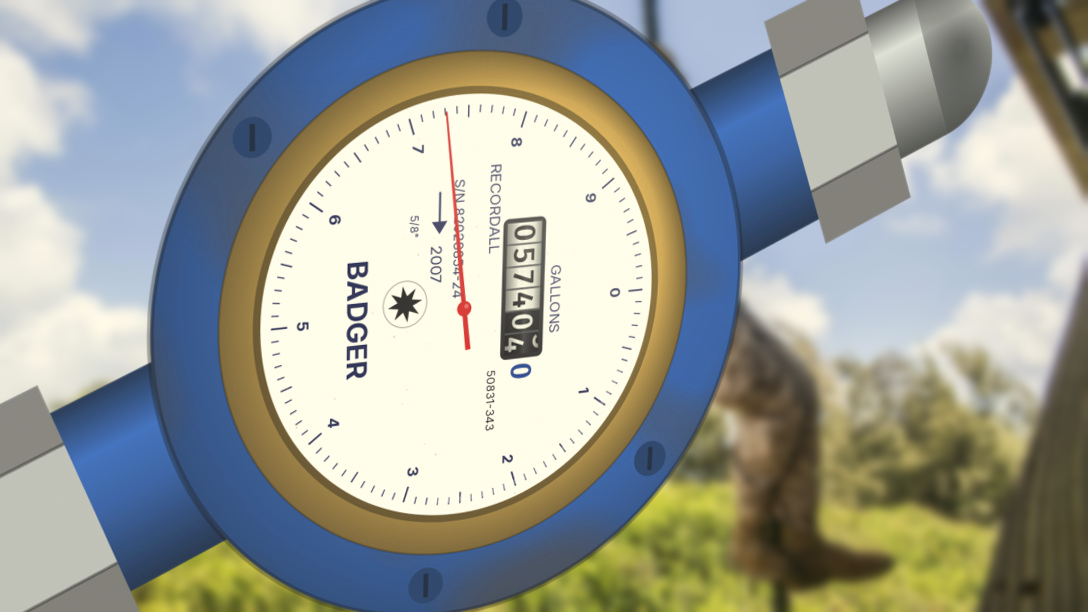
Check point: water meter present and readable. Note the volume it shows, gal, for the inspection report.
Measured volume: 574037.3 gal
